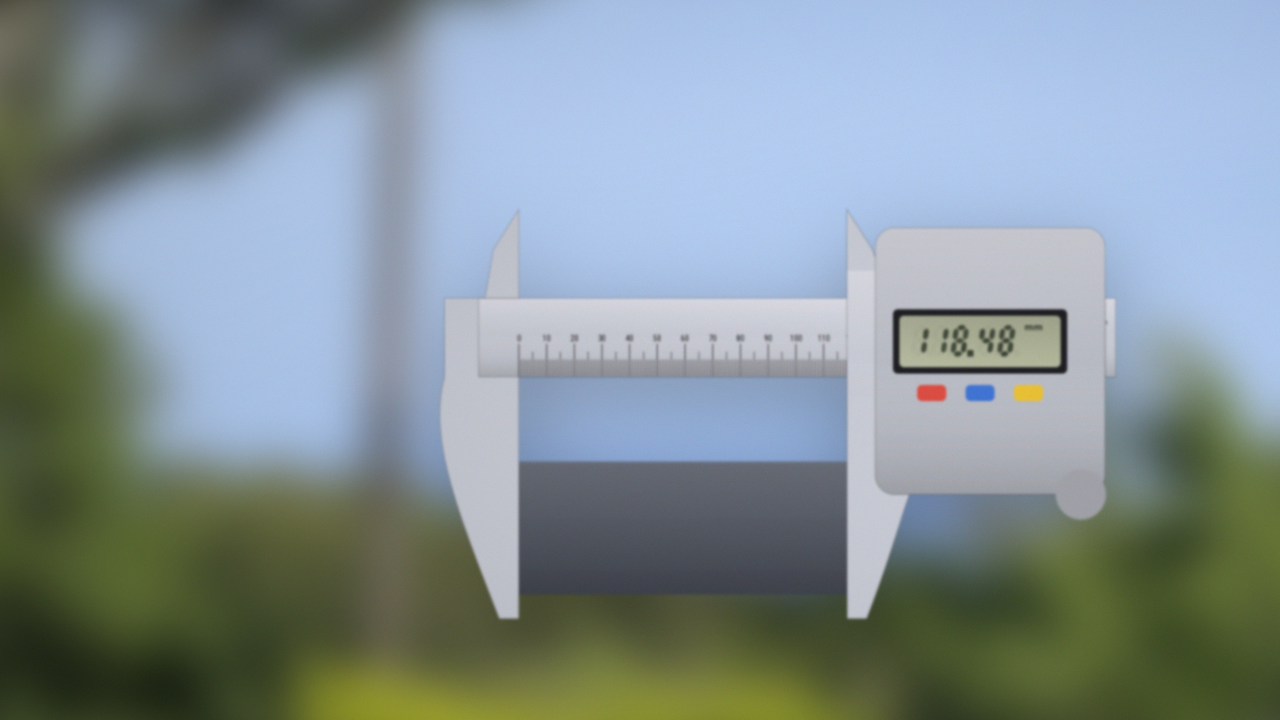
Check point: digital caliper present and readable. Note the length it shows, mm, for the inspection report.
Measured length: 118.48 mm
